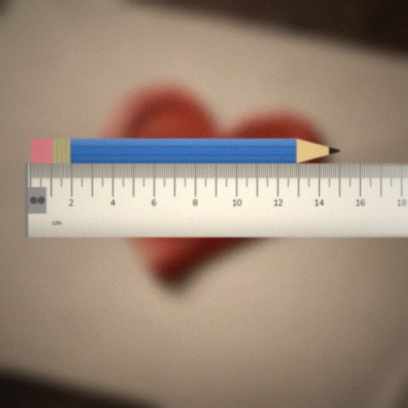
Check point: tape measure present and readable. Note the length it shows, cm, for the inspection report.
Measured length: 15 cm
